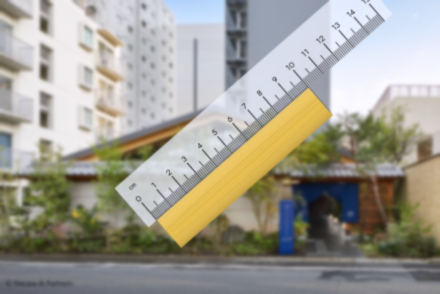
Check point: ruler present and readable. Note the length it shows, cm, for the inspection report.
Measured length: 10 cm
